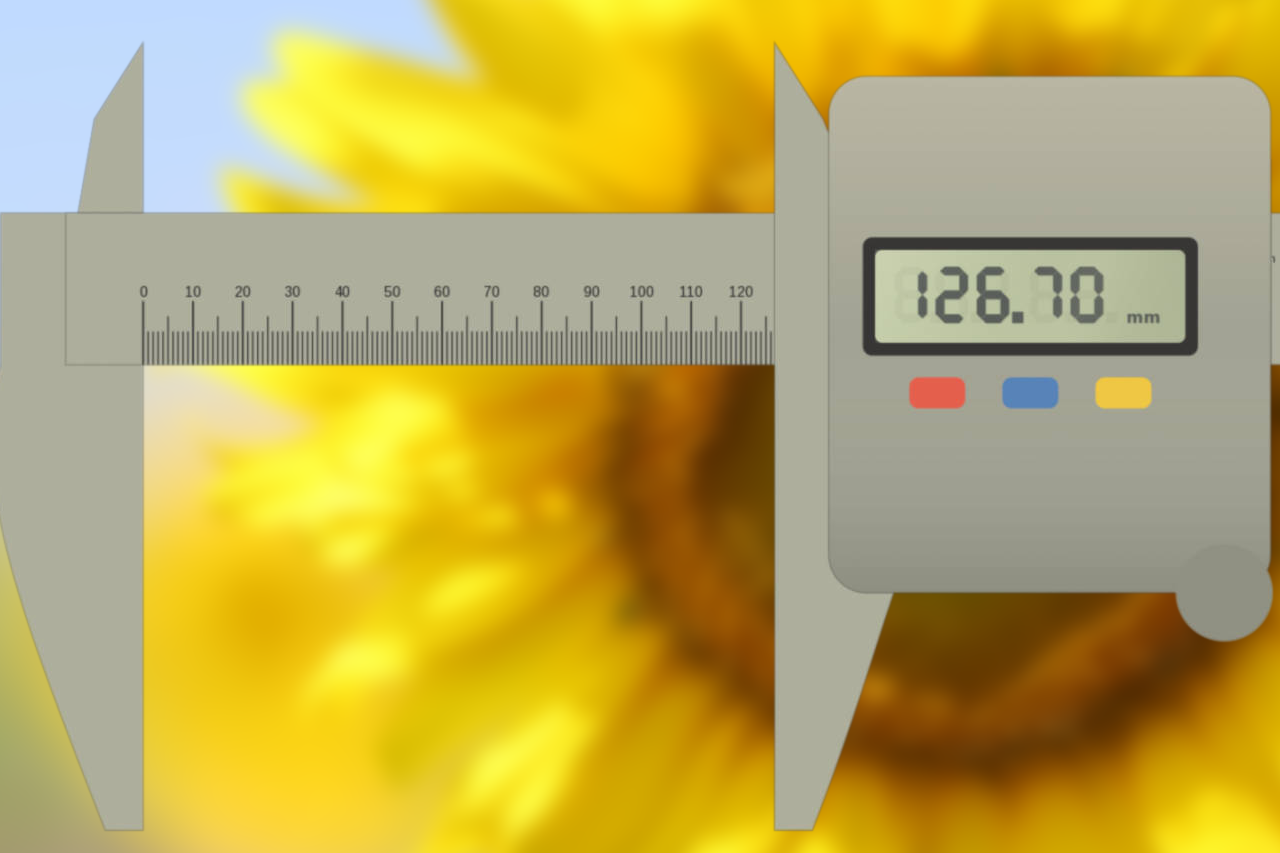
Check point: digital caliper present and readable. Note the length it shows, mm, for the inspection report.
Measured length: 126.70 mm
